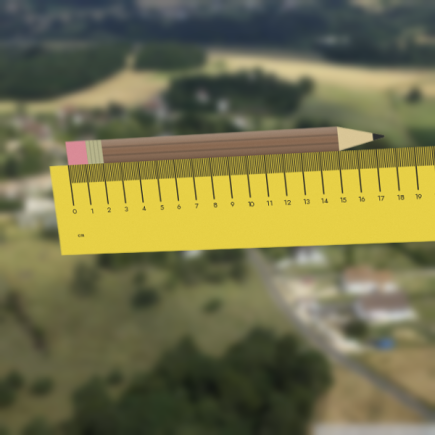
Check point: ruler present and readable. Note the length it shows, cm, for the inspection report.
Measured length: 17.5 cm
